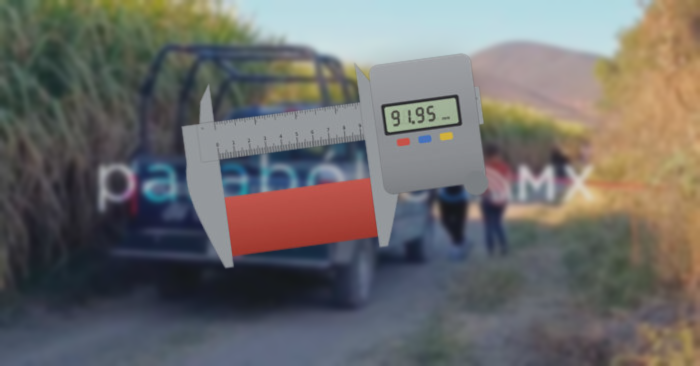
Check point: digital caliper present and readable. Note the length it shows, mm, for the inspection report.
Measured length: 91.95 mm
